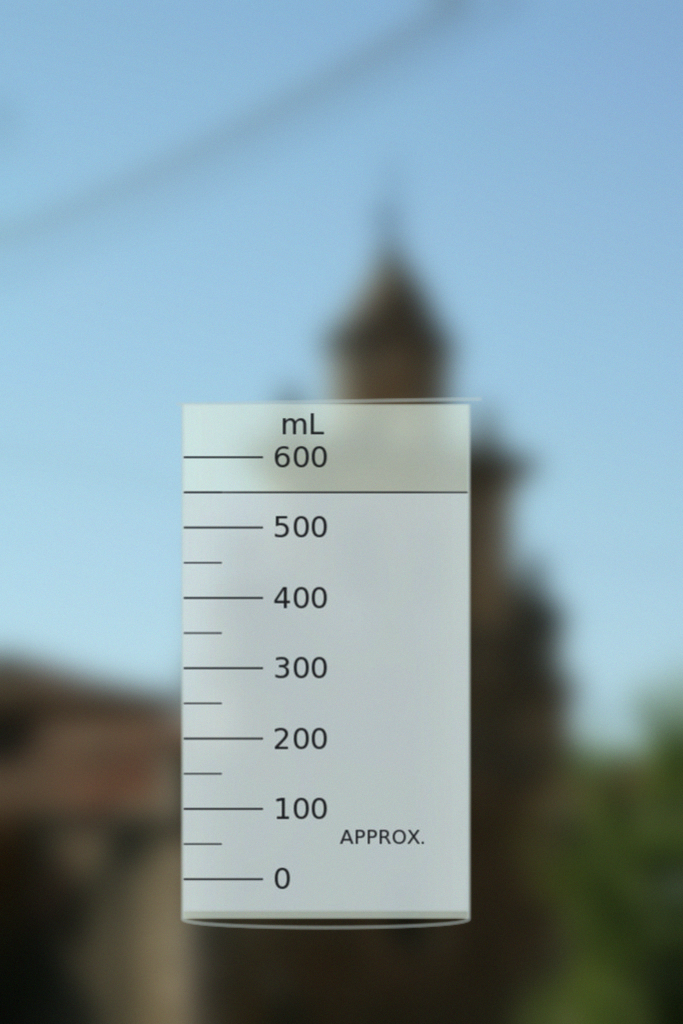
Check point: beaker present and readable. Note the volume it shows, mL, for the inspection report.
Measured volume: 550 mL
